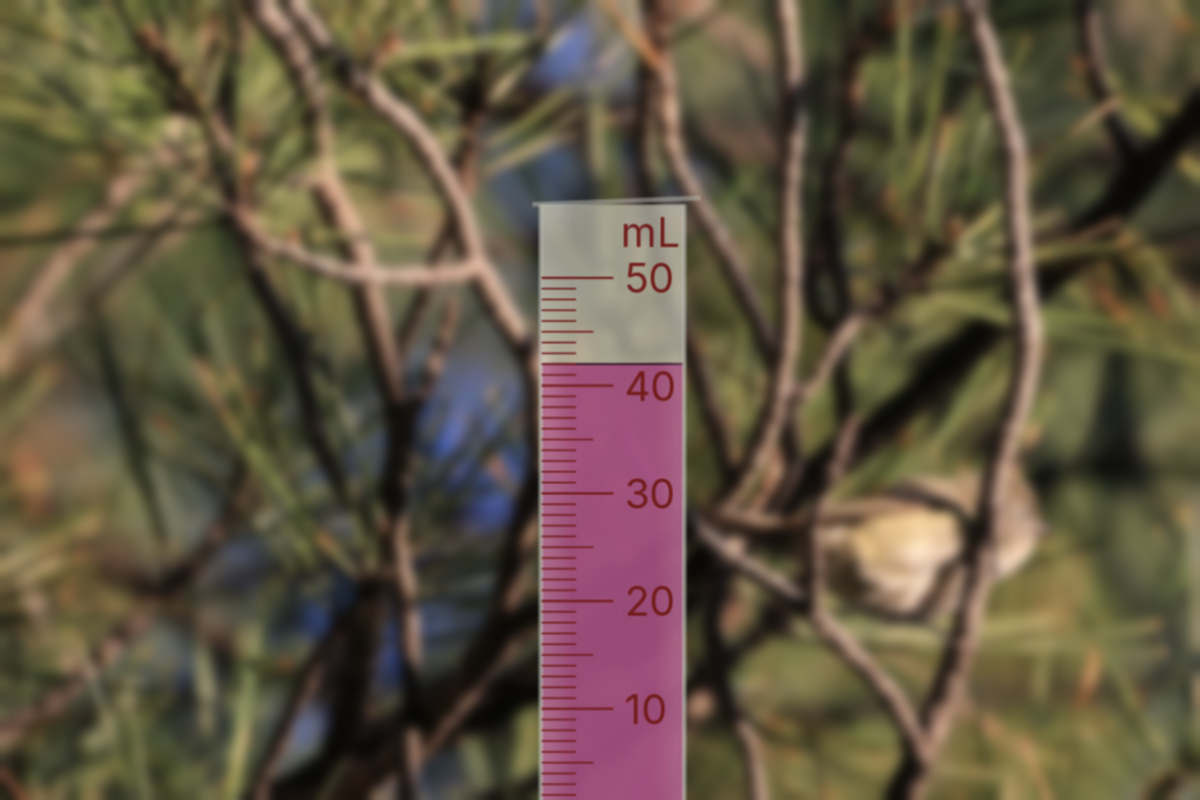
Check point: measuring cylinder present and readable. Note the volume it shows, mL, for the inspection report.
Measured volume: 42 mL
